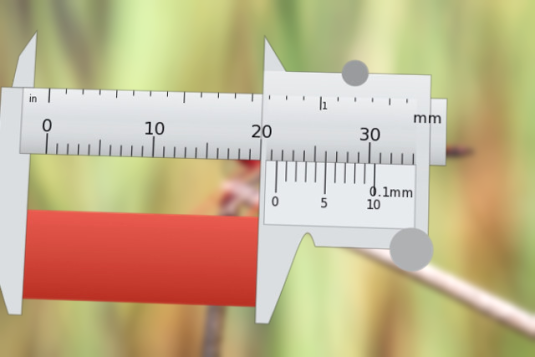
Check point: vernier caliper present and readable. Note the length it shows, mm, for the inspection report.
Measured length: 21.5 mm
